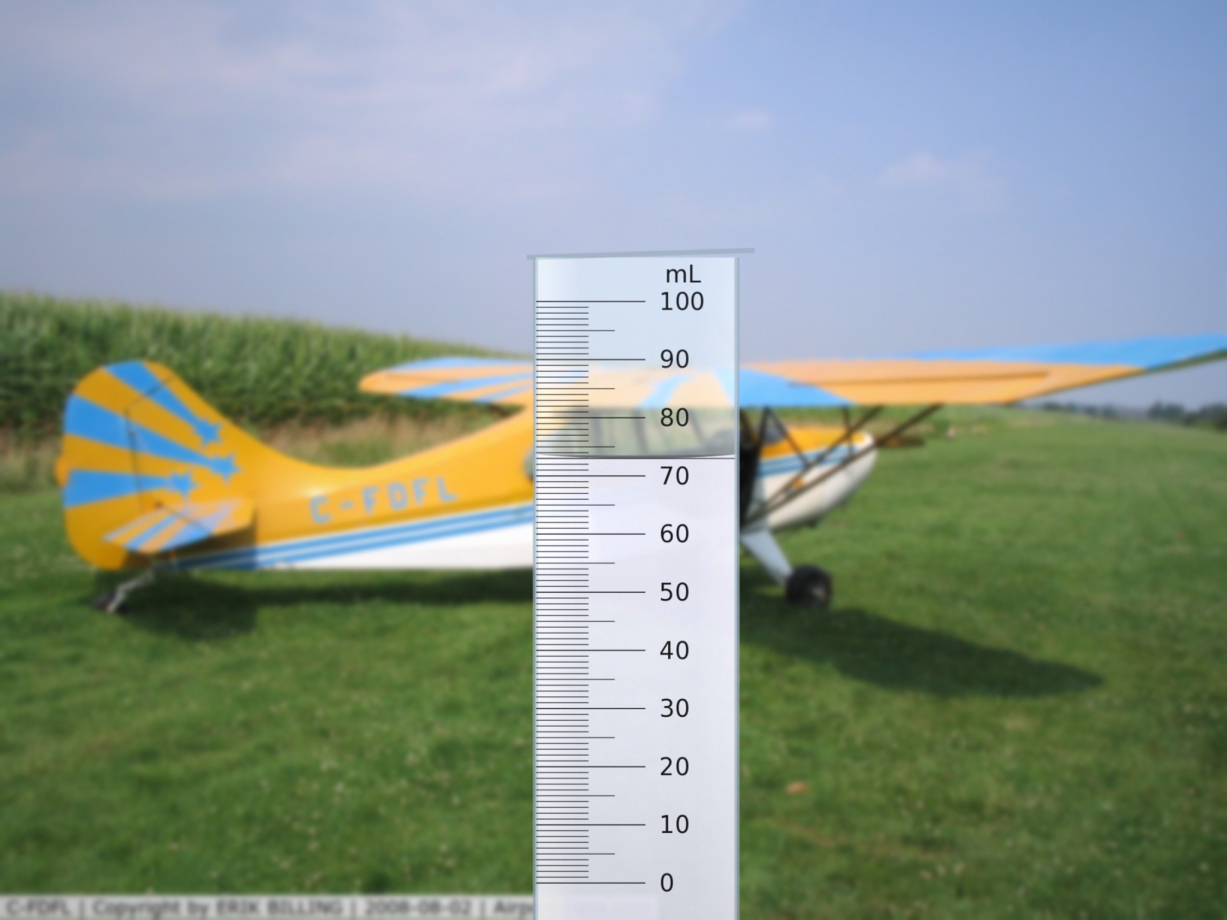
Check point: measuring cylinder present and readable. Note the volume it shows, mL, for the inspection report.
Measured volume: 73 mL
